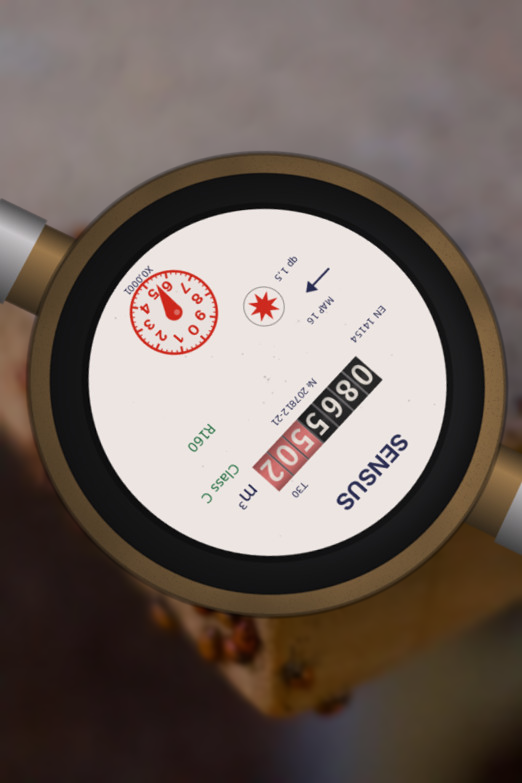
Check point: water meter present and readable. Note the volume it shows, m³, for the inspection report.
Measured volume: 865.5025 m³
